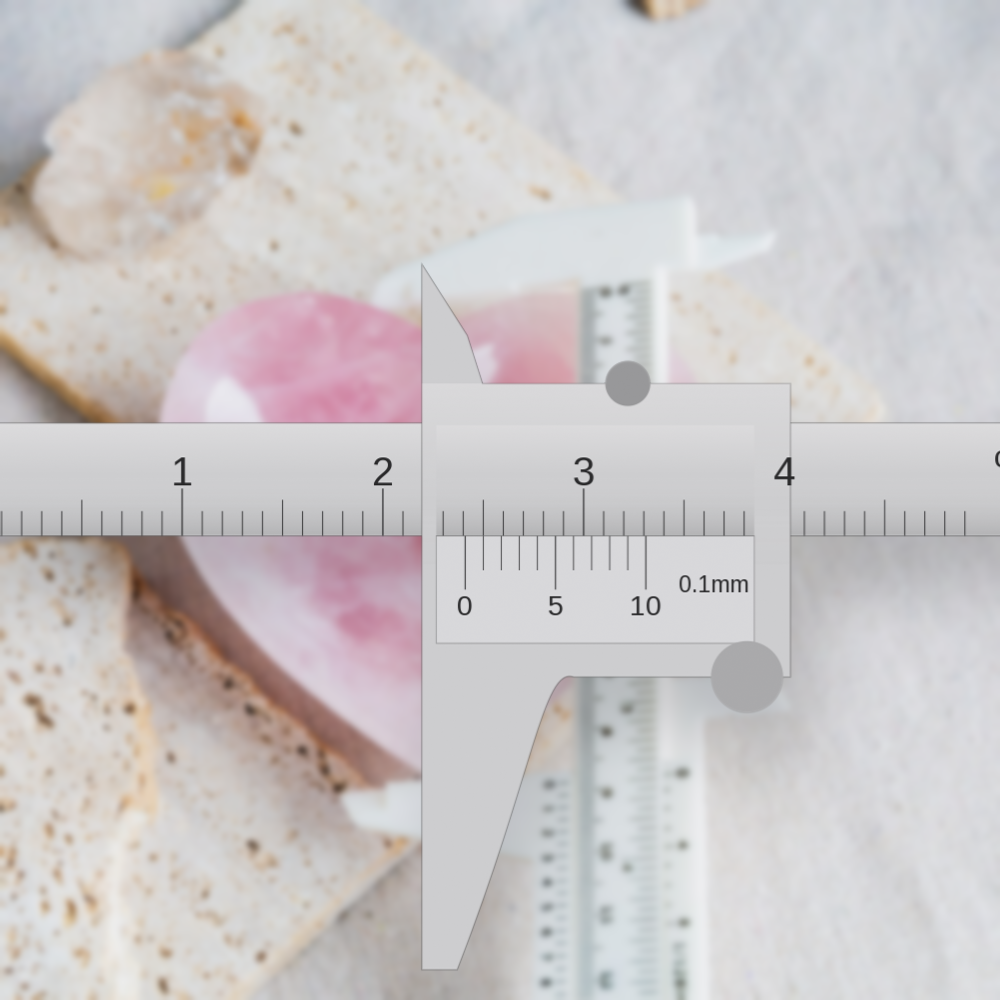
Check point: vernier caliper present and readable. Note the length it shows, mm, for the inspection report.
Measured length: 24.1 mm
